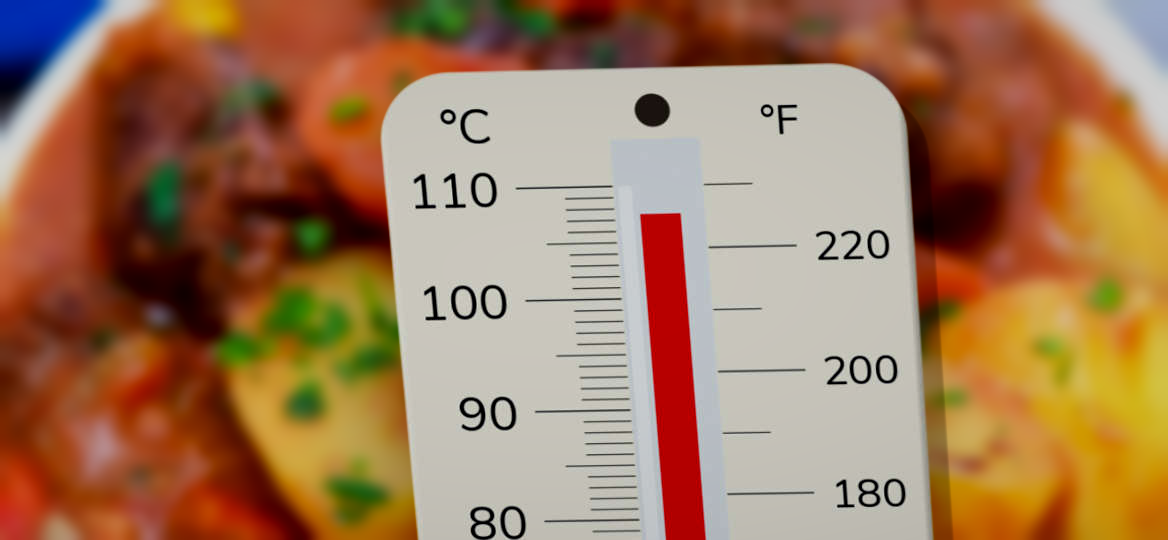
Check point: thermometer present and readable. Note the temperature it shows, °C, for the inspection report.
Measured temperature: 107.5 °C
